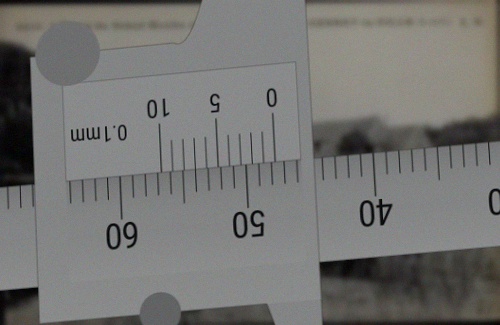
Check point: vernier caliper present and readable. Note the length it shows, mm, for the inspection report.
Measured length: 47.7 mm
